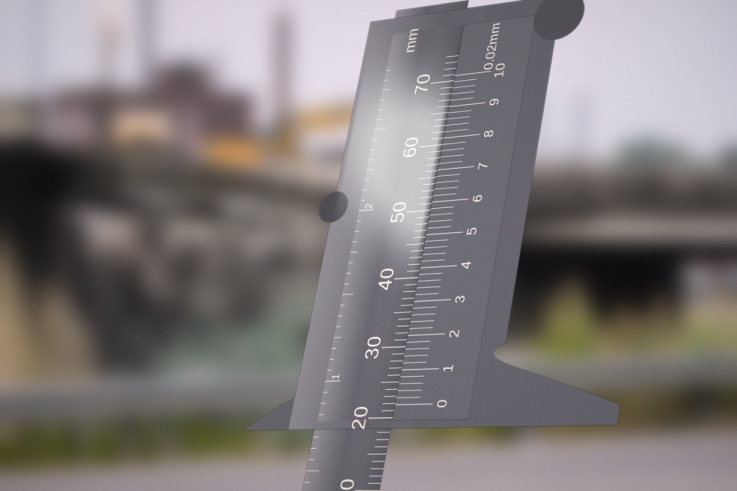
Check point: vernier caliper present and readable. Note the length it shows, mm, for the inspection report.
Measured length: 21.8 mm
